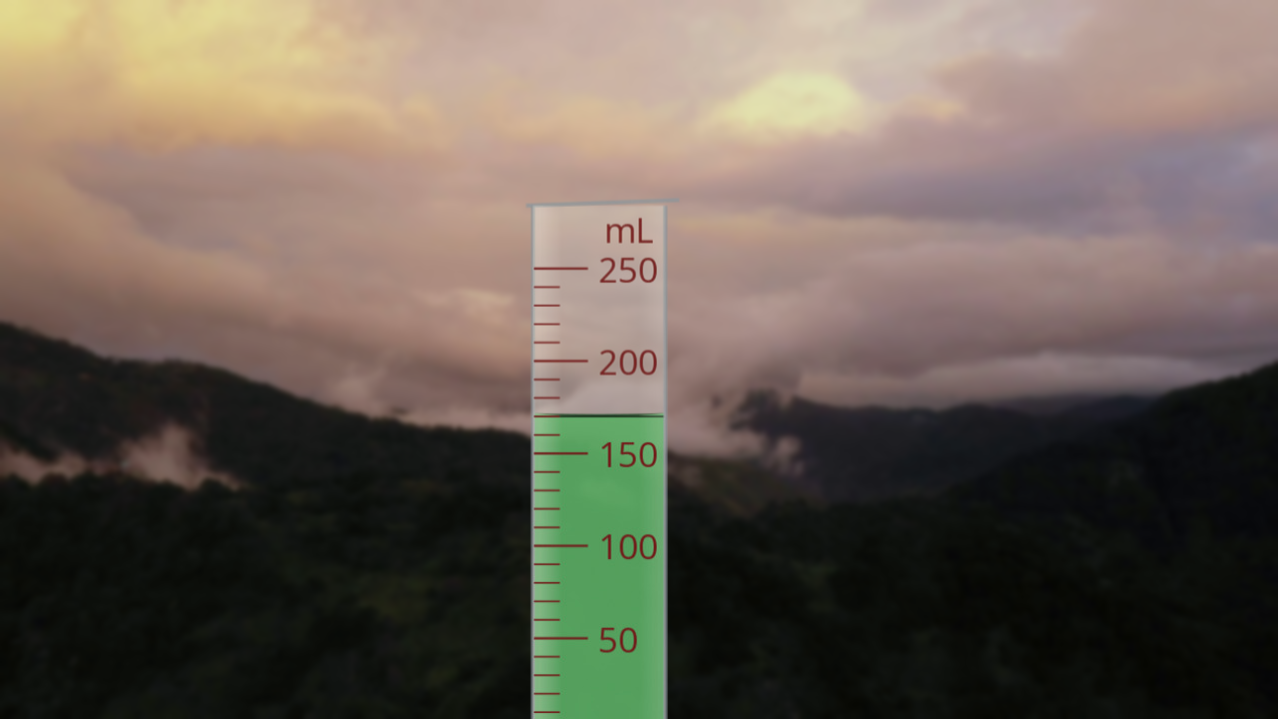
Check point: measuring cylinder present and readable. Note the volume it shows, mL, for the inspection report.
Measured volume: 170 mL
